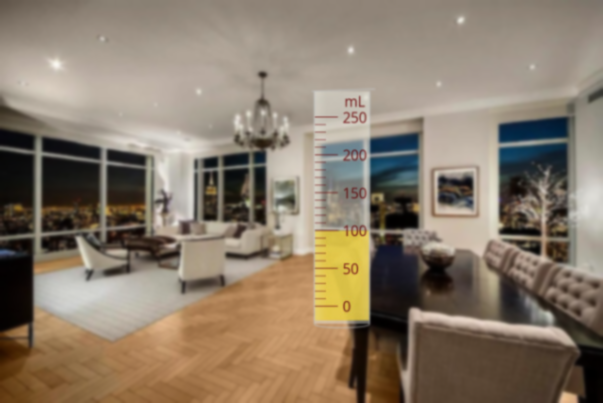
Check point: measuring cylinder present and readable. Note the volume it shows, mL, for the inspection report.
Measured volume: 100 mL
